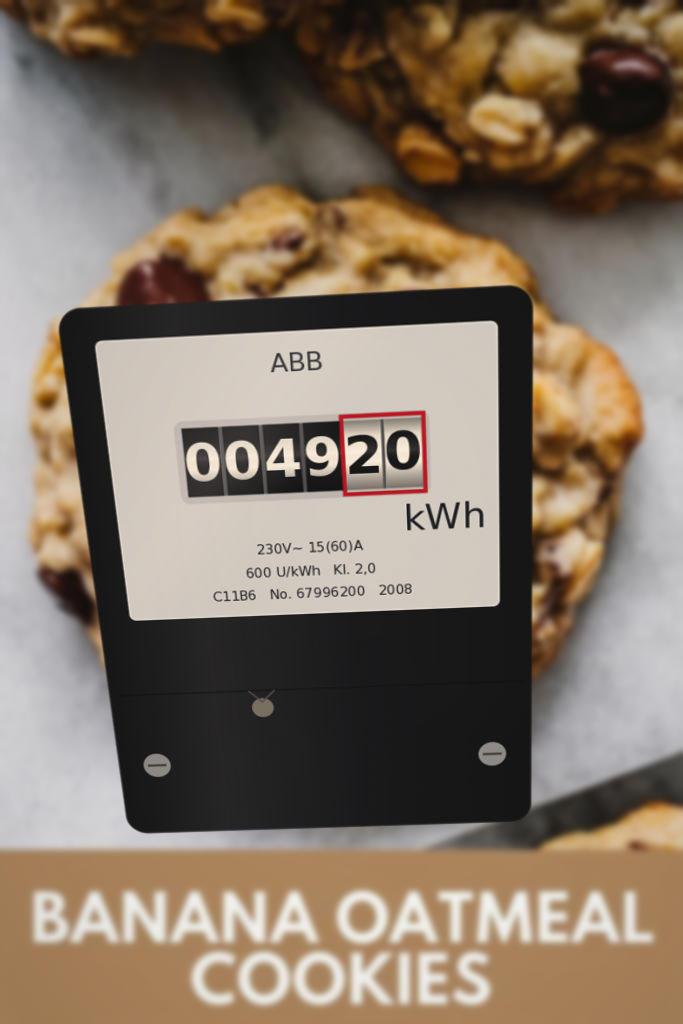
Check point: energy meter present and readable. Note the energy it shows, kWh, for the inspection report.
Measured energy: 49.20 kWh
